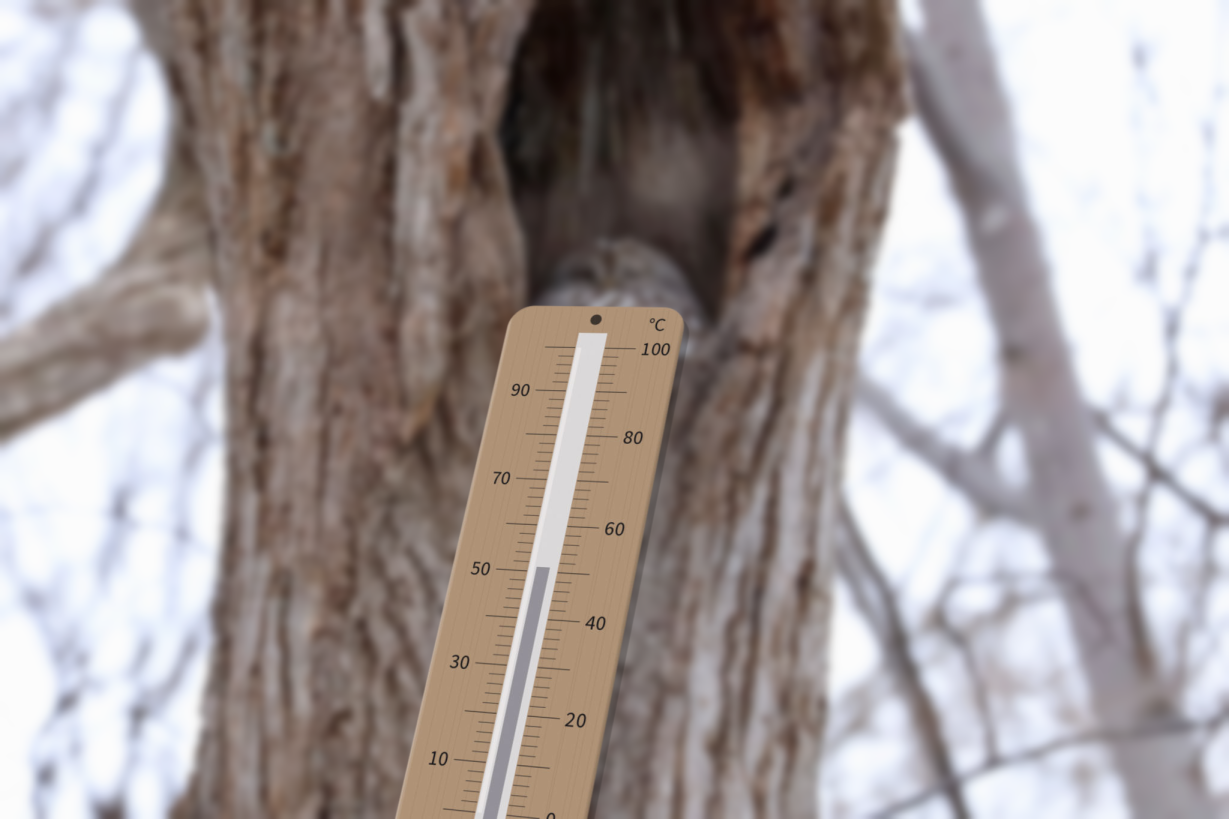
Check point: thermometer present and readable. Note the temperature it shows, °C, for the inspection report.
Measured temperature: 51 °C
